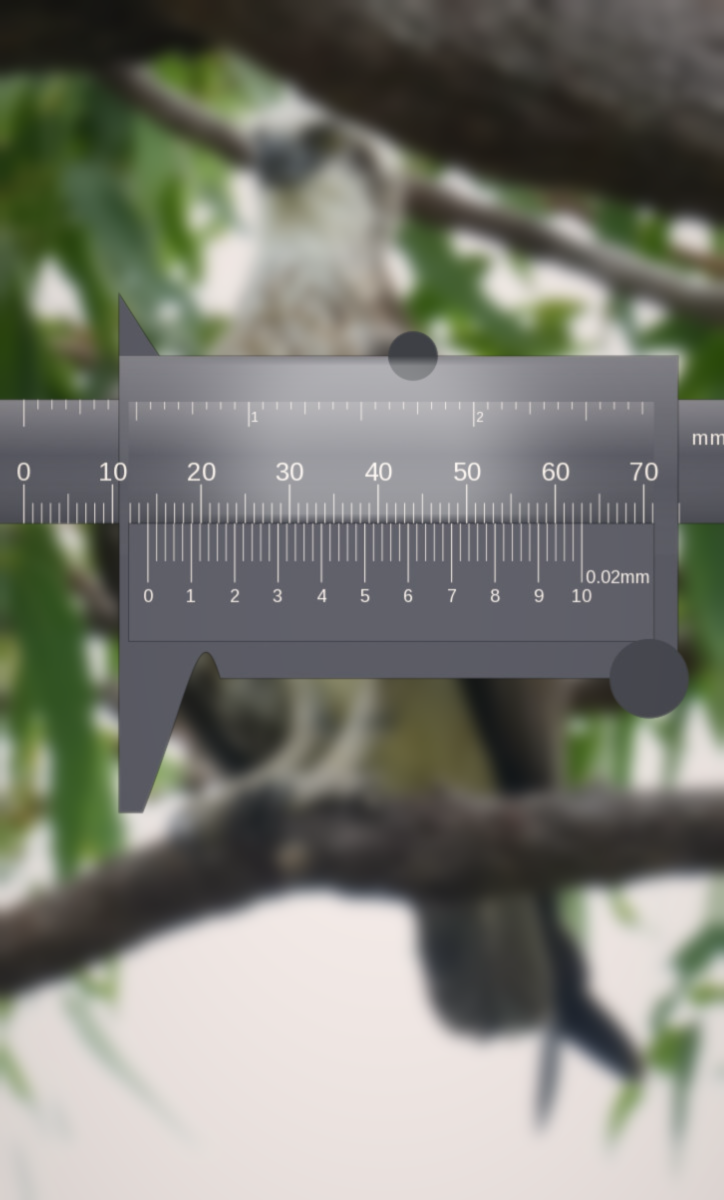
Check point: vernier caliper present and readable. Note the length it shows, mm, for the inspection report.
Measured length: 14.0 mm
